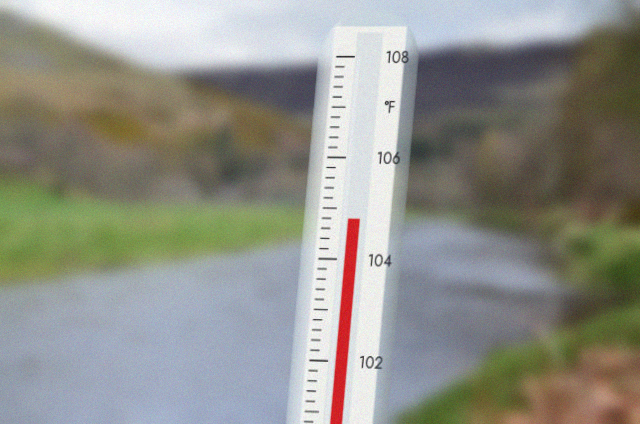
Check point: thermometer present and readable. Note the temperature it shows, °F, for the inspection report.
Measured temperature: 104.8 °F
